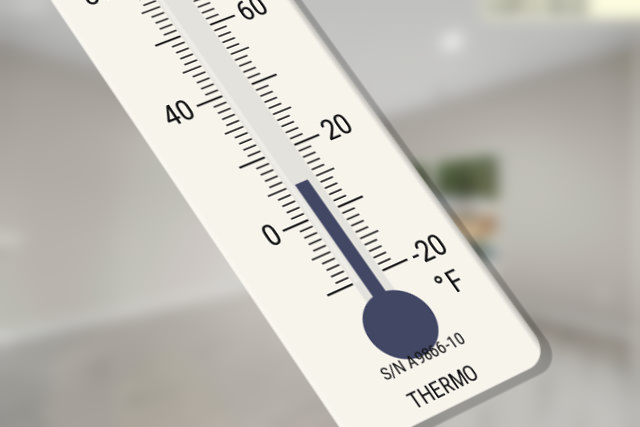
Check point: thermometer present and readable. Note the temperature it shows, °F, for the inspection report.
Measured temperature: 10 °F
